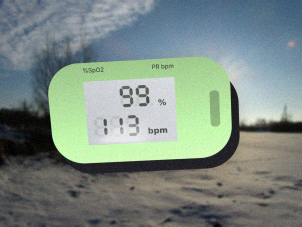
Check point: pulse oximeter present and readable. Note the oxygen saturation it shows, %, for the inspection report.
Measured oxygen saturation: 99 %
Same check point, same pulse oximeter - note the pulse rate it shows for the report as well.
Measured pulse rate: 113 bpm
